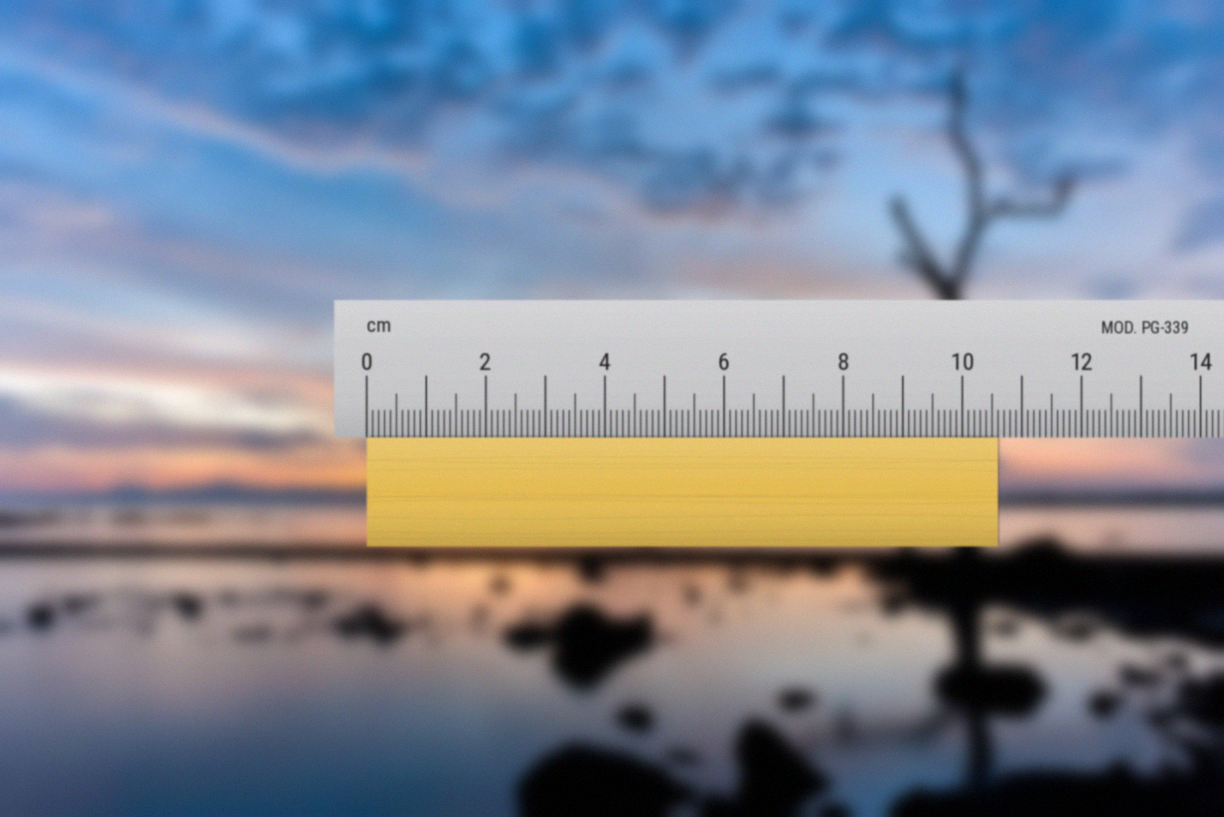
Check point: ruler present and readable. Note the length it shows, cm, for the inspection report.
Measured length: 10.6 cm
